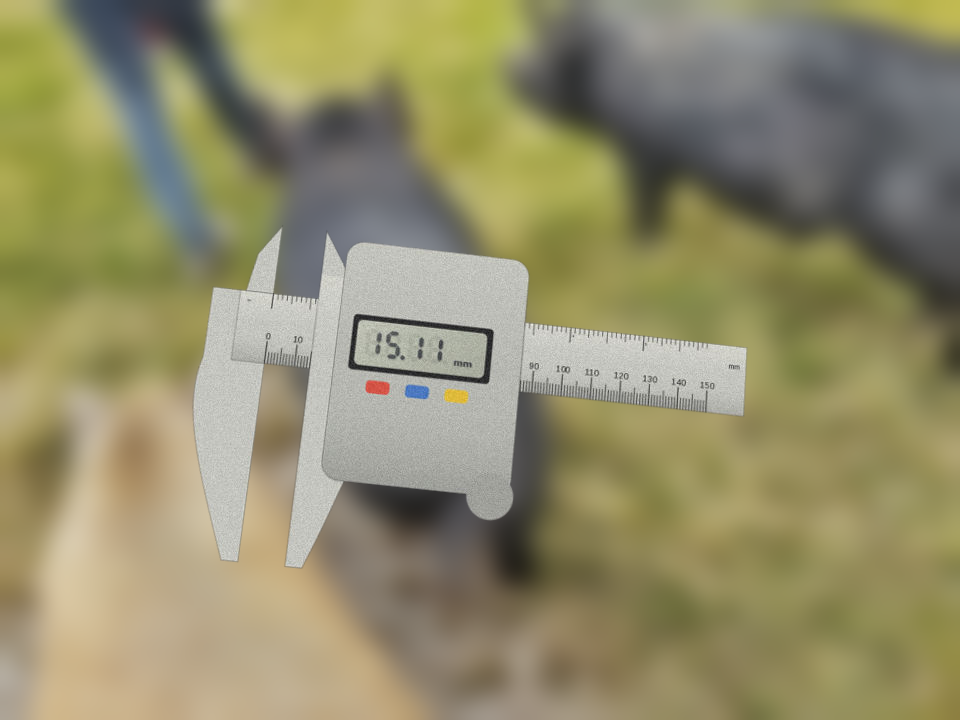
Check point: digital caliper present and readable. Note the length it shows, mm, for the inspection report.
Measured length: 15.11 mm
